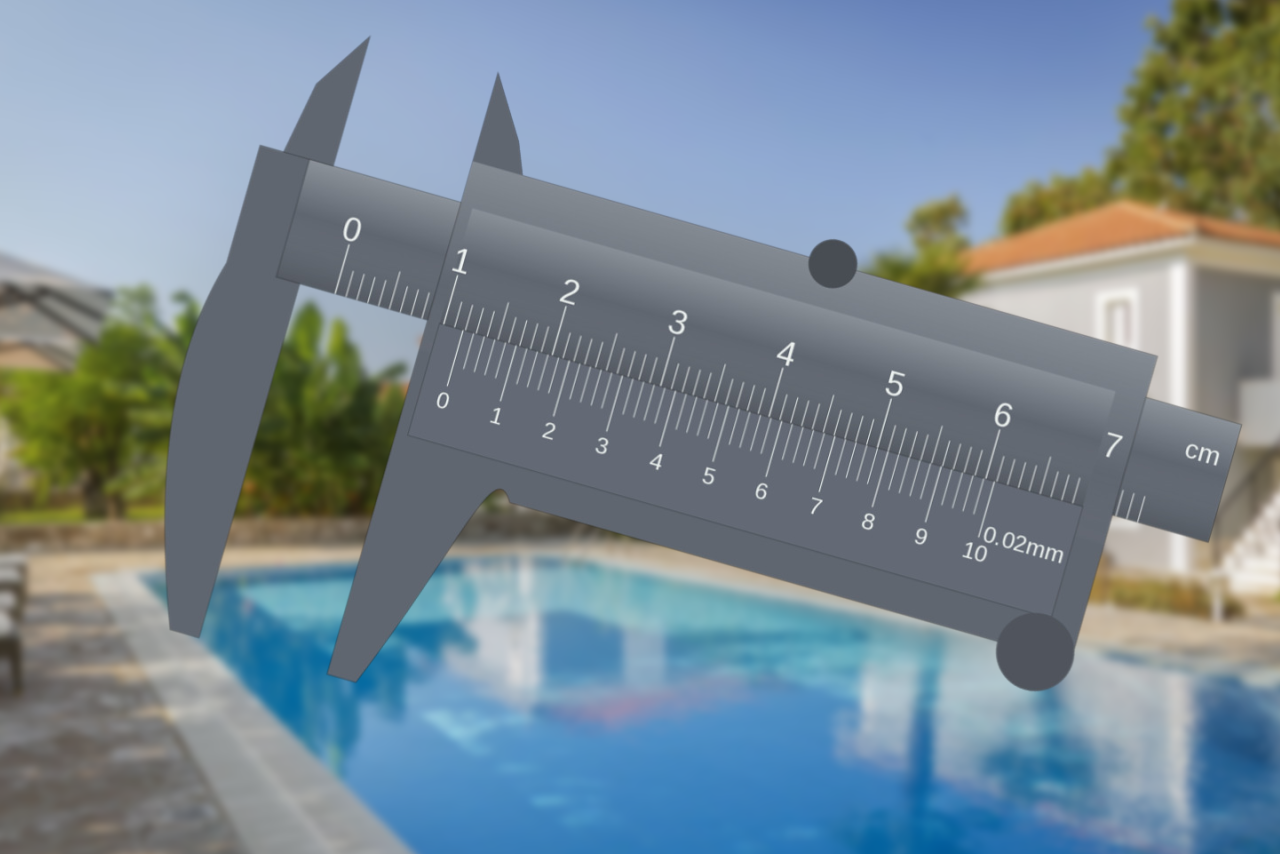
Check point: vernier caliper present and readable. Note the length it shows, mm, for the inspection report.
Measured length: 11.8 mm
